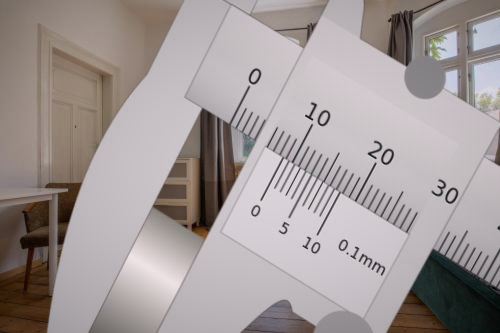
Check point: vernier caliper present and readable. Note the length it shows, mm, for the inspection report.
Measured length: 8.6 mm
